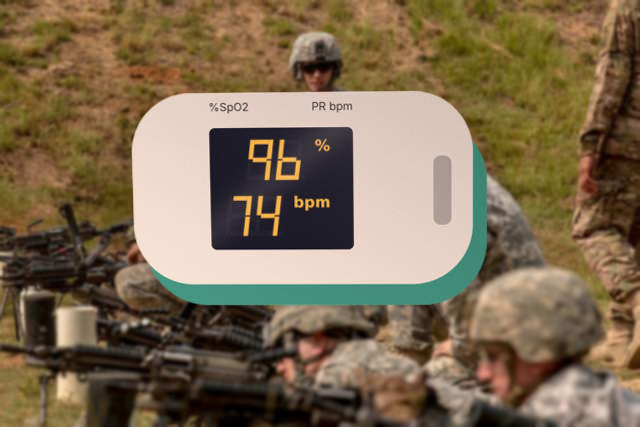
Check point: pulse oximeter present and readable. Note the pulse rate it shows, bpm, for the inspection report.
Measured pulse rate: 74 bpm
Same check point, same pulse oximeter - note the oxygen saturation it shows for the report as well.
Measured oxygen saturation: 96 %
